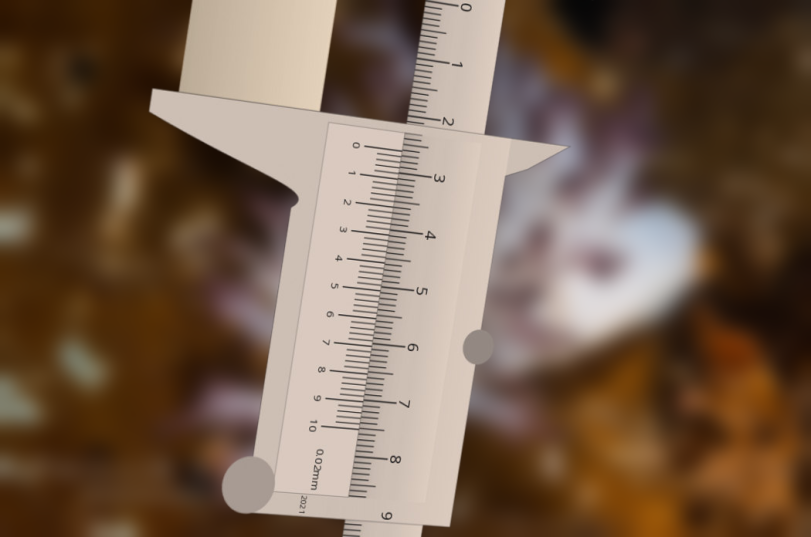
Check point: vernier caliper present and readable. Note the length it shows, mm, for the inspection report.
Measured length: 26.2 mm
